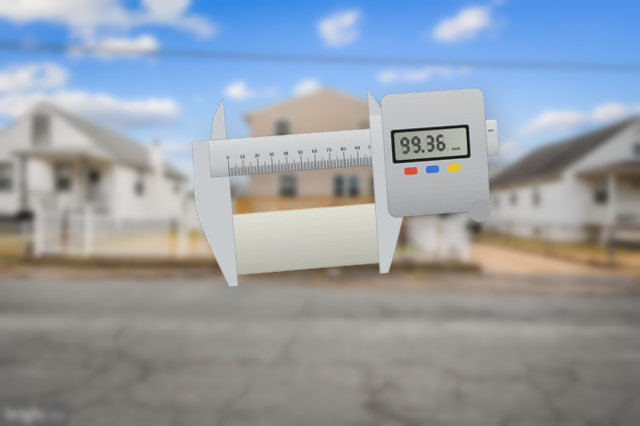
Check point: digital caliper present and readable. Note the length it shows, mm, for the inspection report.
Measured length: 99.36 mm
